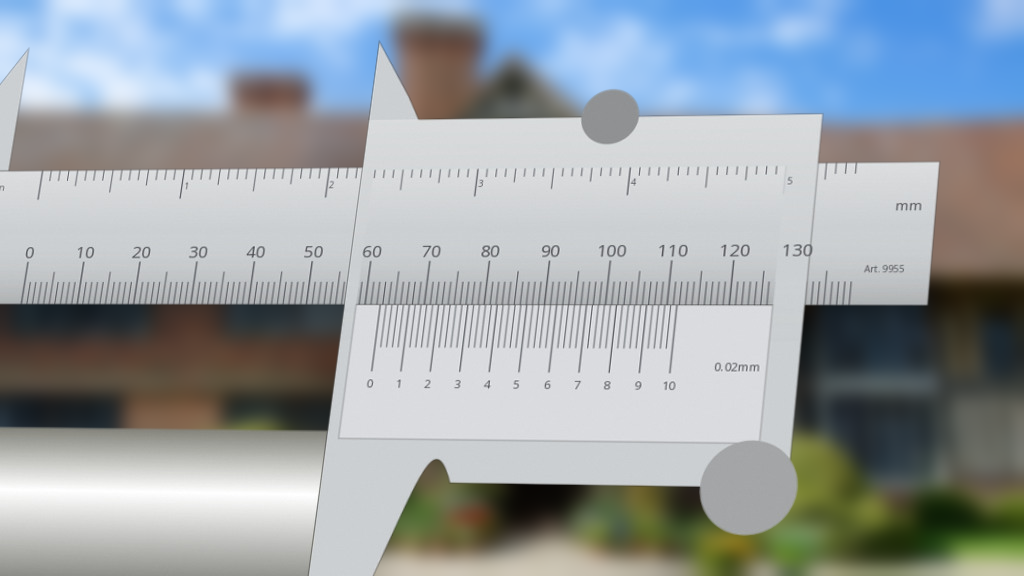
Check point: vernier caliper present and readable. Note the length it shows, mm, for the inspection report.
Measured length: 62.6 mm
